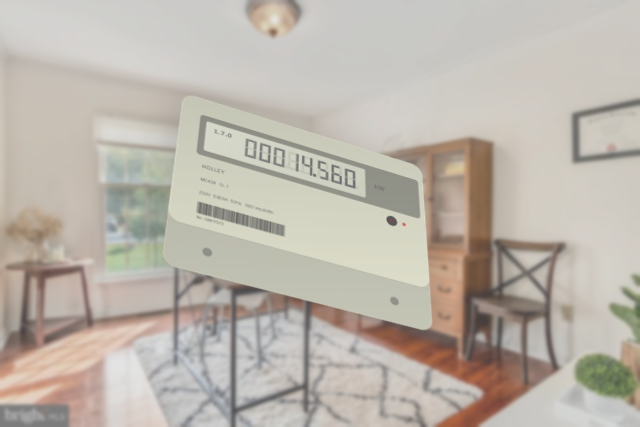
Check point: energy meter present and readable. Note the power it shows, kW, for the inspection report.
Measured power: 14.560 kW
